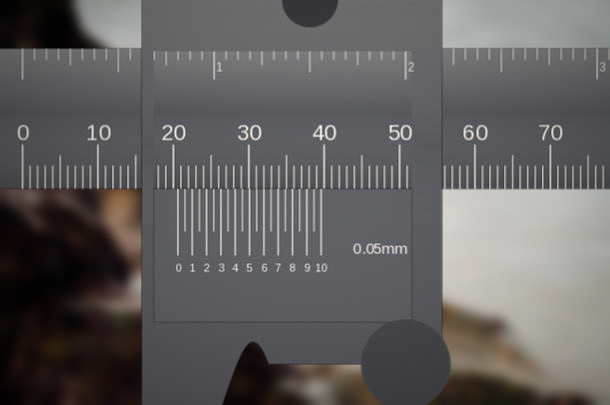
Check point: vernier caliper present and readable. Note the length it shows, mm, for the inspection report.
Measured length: 20.6 mm
